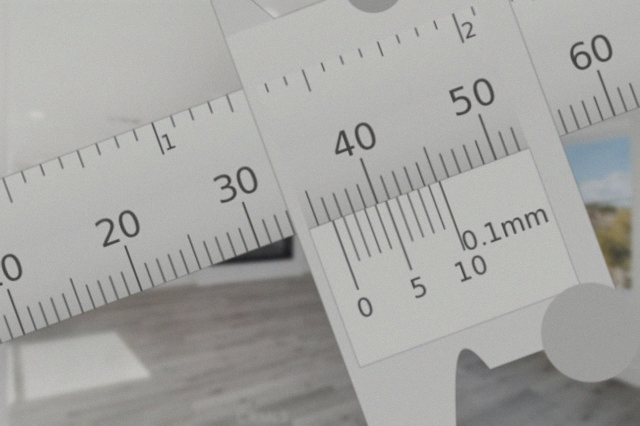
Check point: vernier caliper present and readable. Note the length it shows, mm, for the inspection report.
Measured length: 36.2 mm
